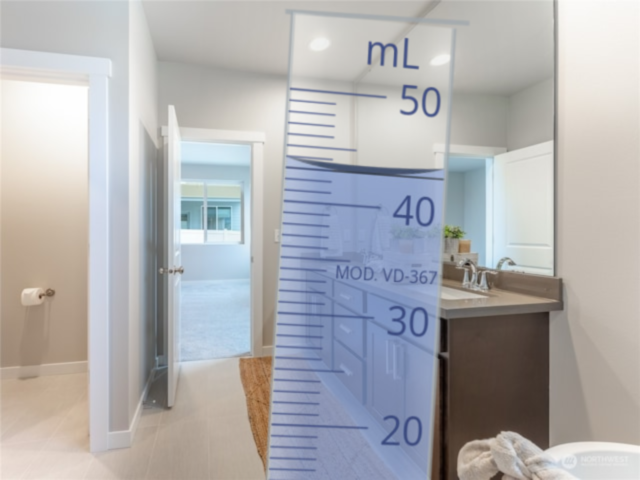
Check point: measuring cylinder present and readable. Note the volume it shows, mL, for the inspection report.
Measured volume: 43 mL
